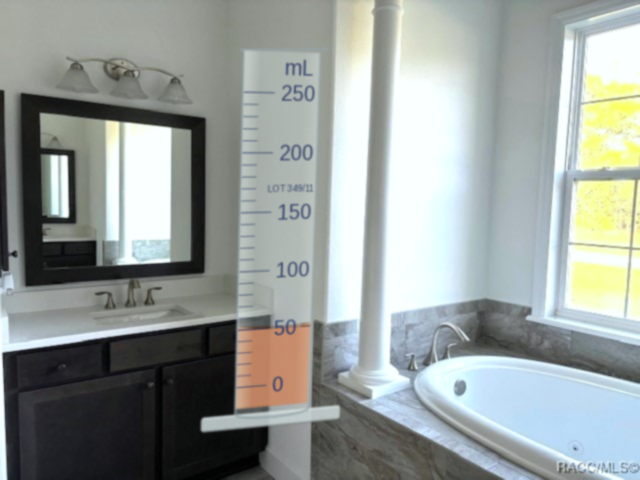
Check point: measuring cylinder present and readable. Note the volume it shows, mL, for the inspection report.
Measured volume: 50 mL
